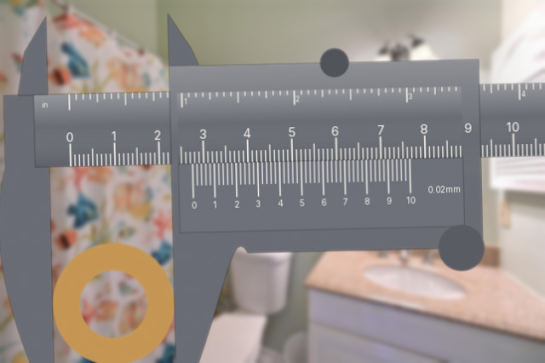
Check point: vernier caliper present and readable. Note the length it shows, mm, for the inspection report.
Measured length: 27.5 mm
